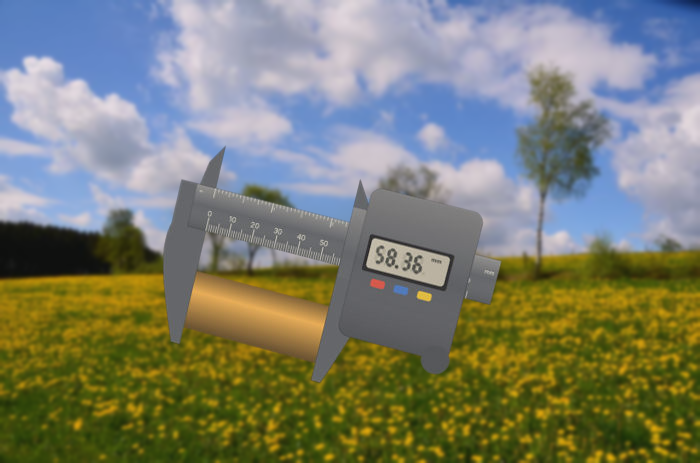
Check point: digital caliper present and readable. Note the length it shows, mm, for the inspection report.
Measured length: 58.36 mm
